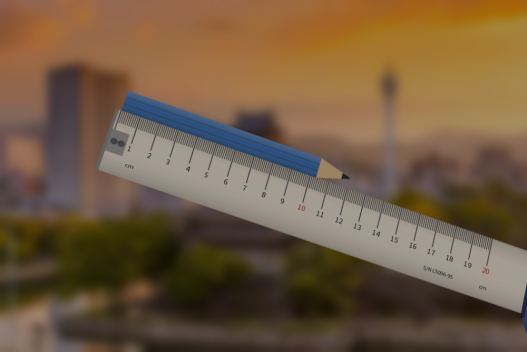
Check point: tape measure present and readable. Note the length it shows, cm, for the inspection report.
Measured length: 12 cm
